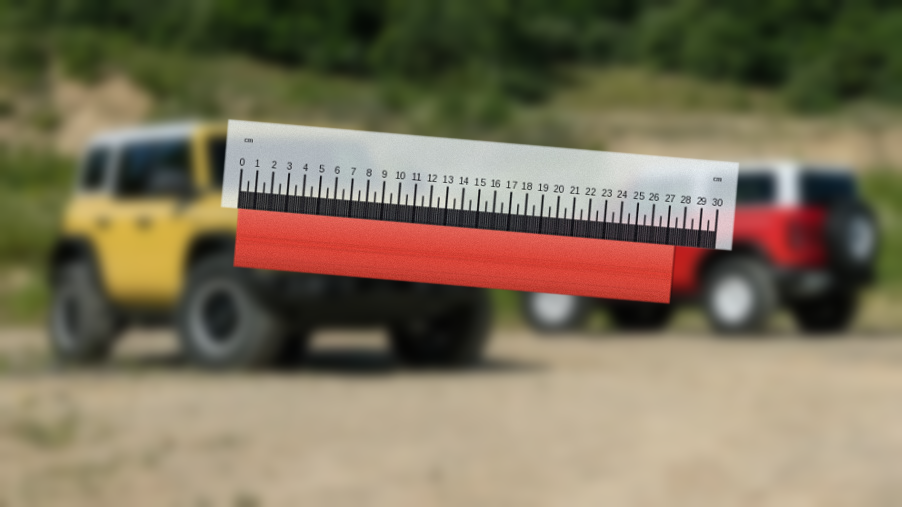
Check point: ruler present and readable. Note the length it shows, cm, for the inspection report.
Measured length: 27.5 cm
